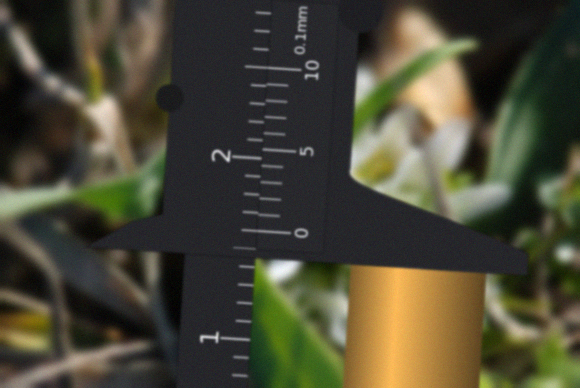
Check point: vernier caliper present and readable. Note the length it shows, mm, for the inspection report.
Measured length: 16.0 mm
